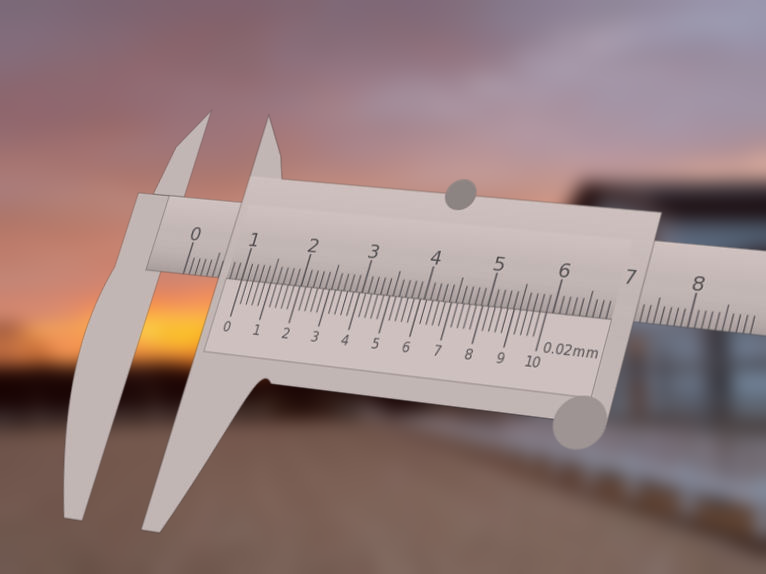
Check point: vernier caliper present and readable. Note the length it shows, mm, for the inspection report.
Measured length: 10.0 mm
